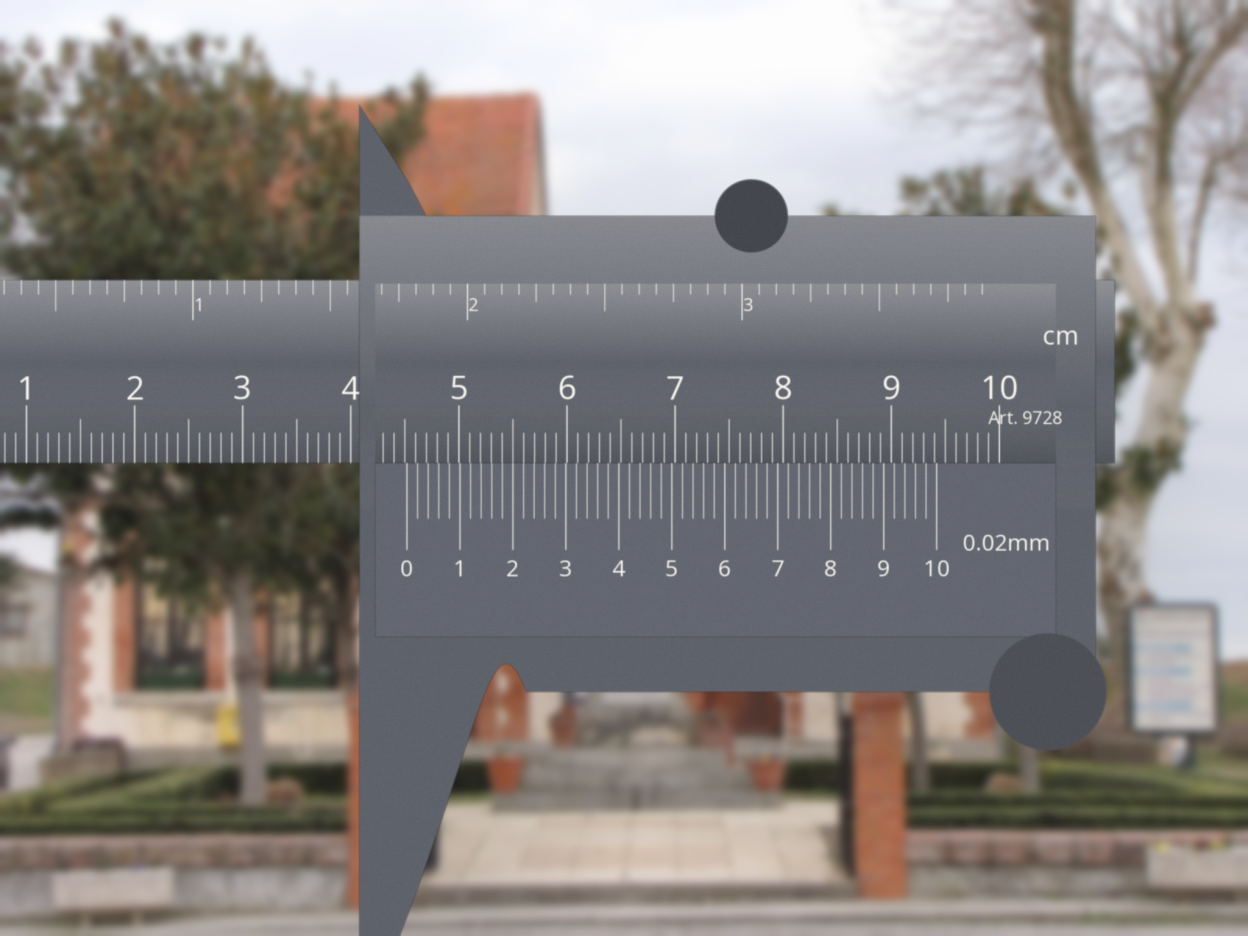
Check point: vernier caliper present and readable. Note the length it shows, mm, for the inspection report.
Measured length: 45.2 mm
